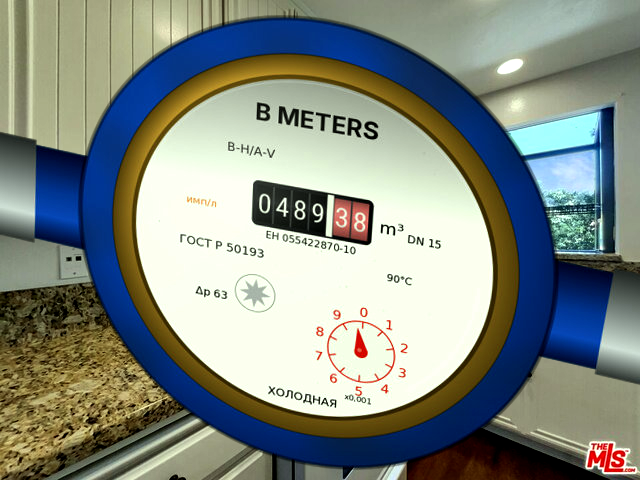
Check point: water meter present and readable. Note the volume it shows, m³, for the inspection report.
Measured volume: 489.379 m³
